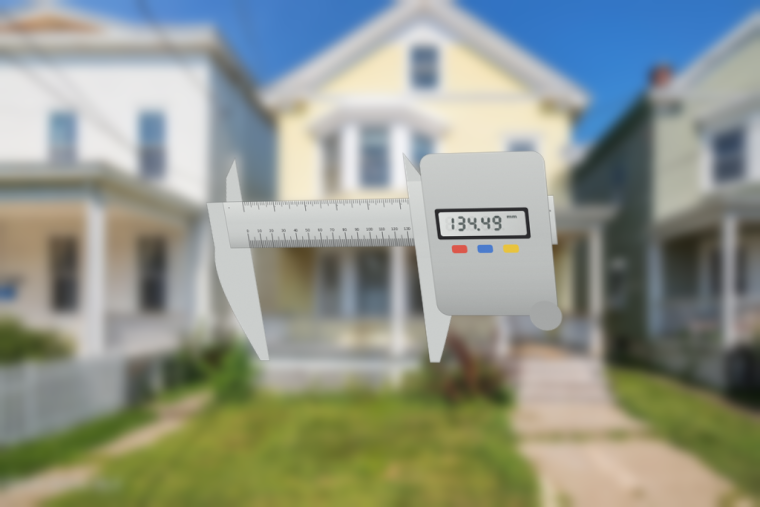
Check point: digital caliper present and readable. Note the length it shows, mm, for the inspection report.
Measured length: 134.49 mm
